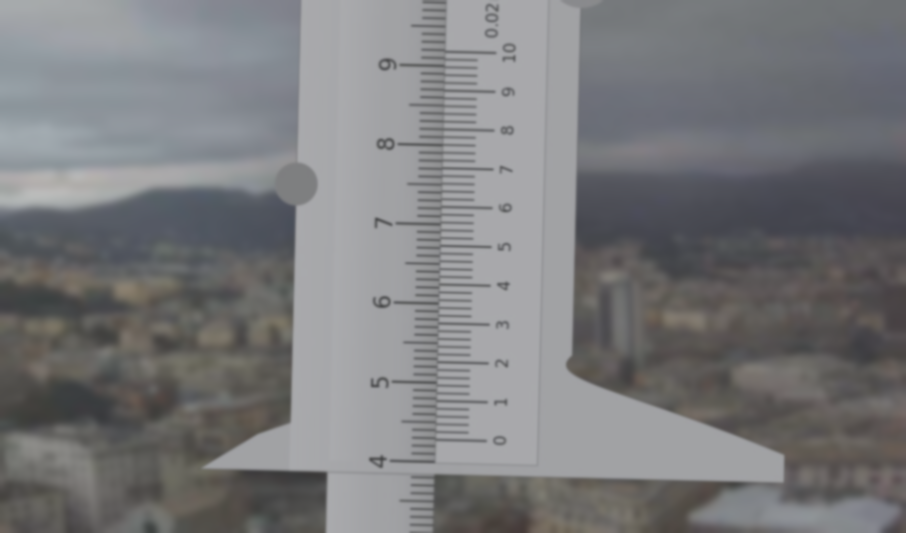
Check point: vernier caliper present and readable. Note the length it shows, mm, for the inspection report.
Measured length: 42.8 mm
